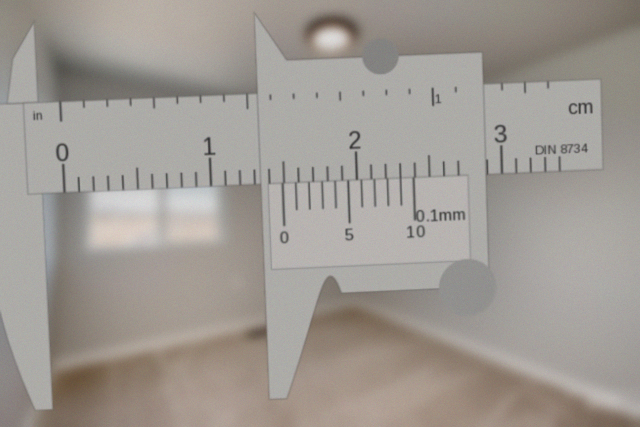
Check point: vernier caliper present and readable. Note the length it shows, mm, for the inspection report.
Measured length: 14.9 mm
